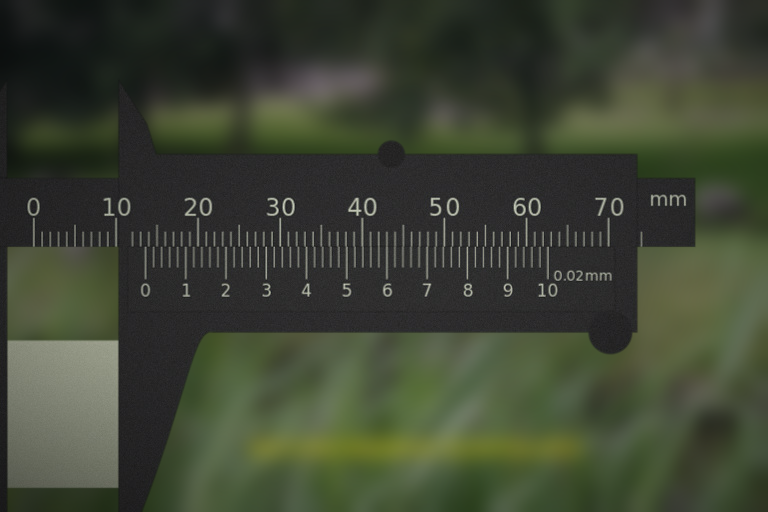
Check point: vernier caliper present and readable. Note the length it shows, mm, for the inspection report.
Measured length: 13.6 mm
